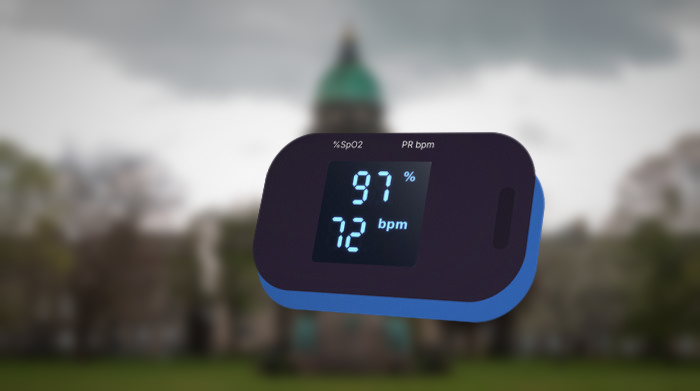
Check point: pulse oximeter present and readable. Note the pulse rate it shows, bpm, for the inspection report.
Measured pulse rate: 72 bpm
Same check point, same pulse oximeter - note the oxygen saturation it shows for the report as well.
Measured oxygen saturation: 97 %
